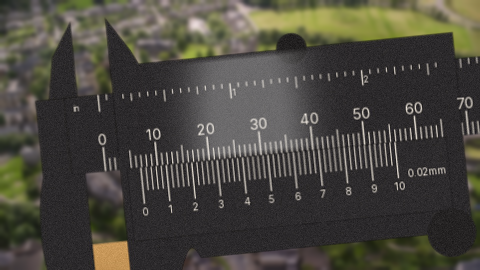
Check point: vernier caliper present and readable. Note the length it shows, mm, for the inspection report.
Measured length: 6.8 mm
